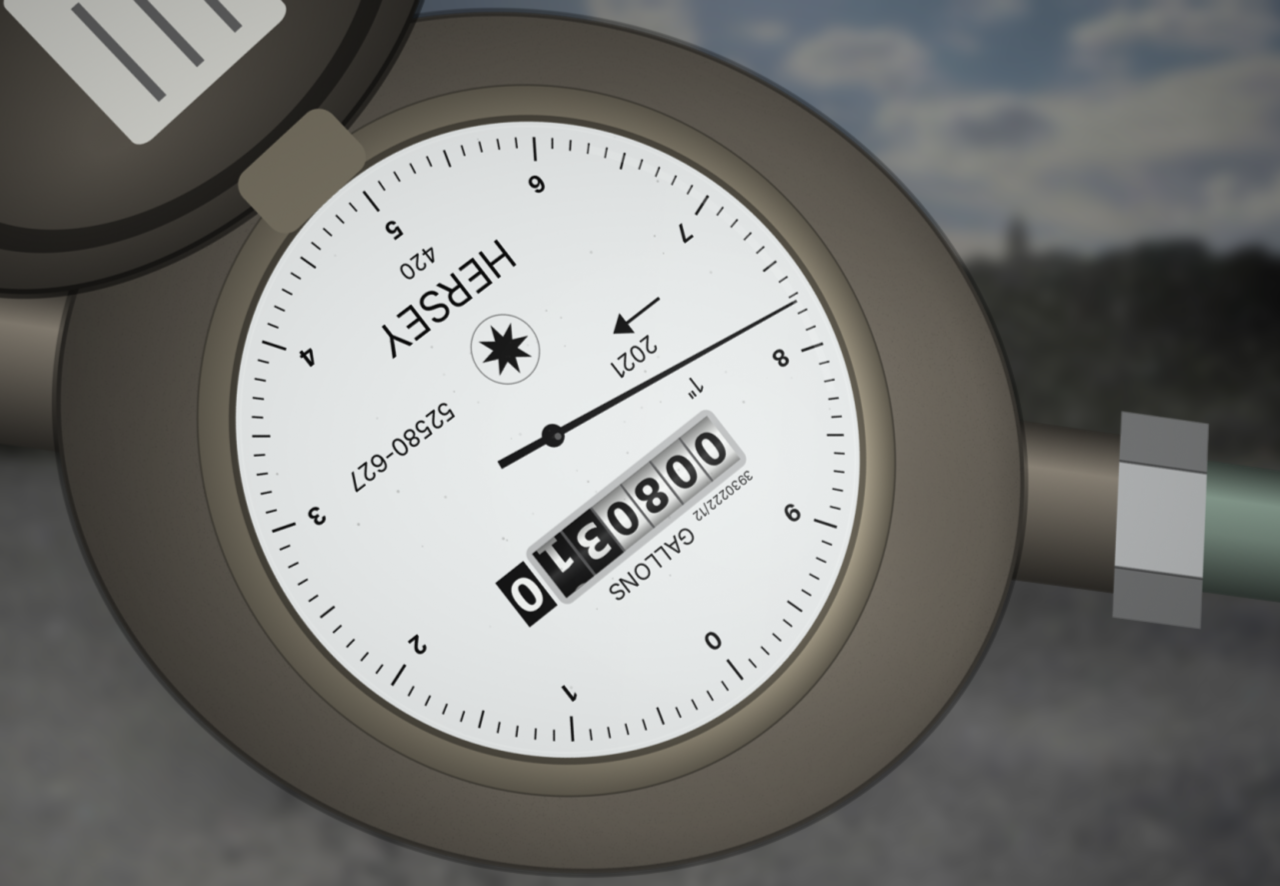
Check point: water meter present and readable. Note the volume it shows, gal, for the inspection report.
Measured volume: 80307.7 gal
